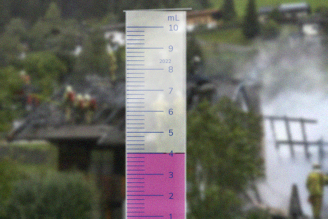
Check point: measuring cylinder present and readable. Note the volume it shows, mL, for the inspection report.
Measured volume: 4 mL
